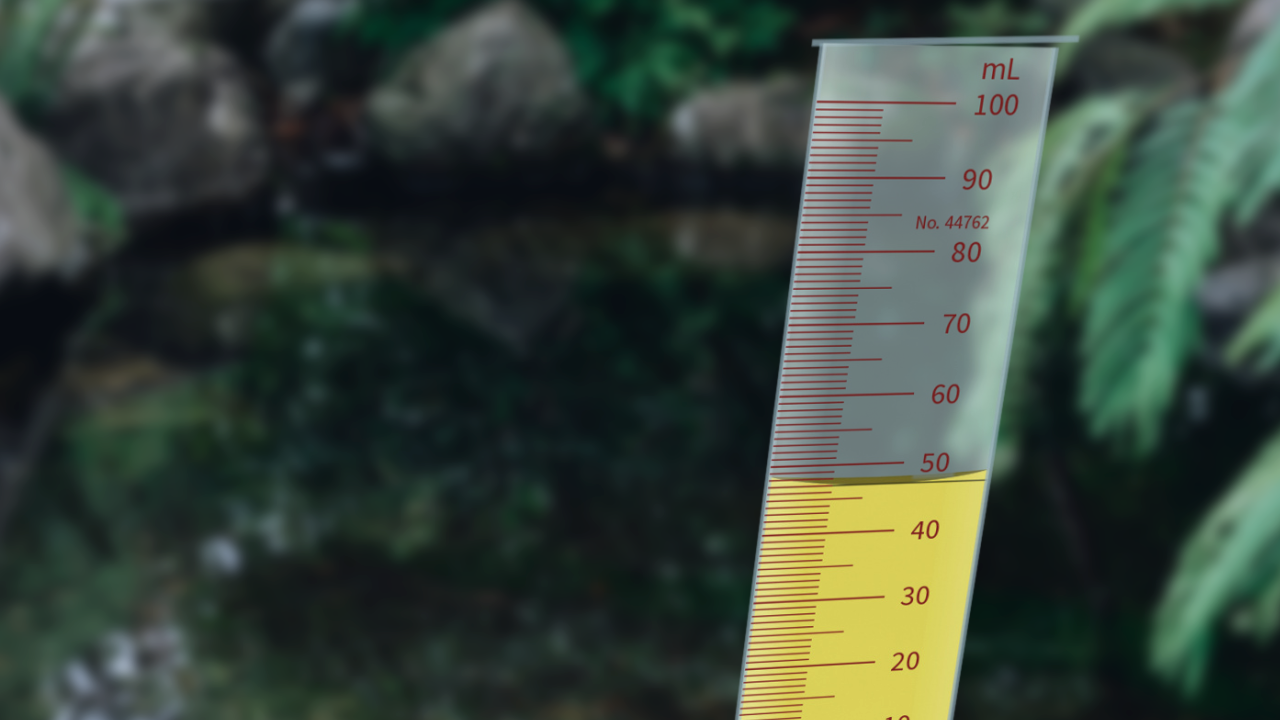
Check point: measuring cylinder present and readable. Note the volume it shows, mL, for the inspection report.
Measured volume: 47 mL
